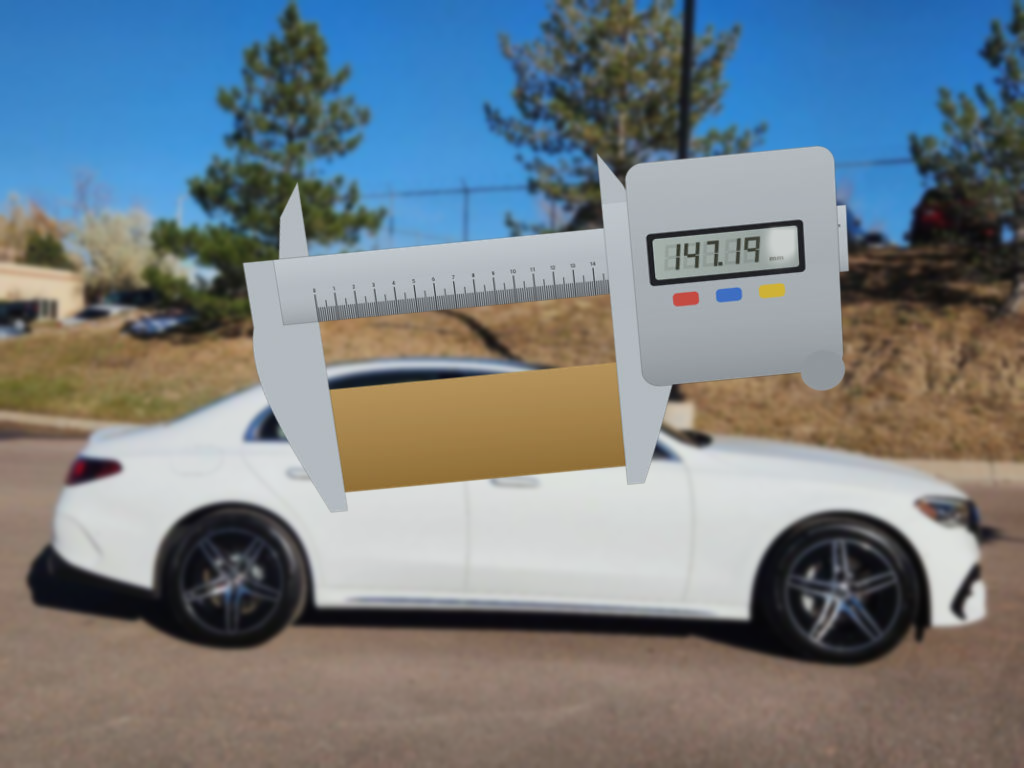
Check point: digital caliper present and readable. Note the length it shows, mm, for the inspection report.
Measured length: 147.19 mm
